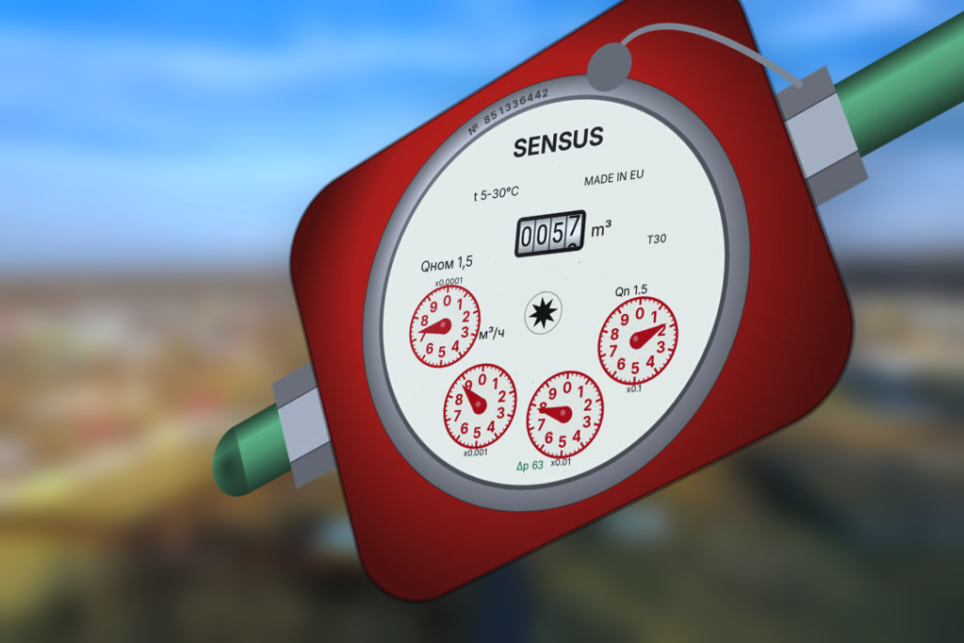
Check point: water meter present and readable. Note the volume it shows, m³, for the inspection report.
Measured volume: 57.1787 m³
